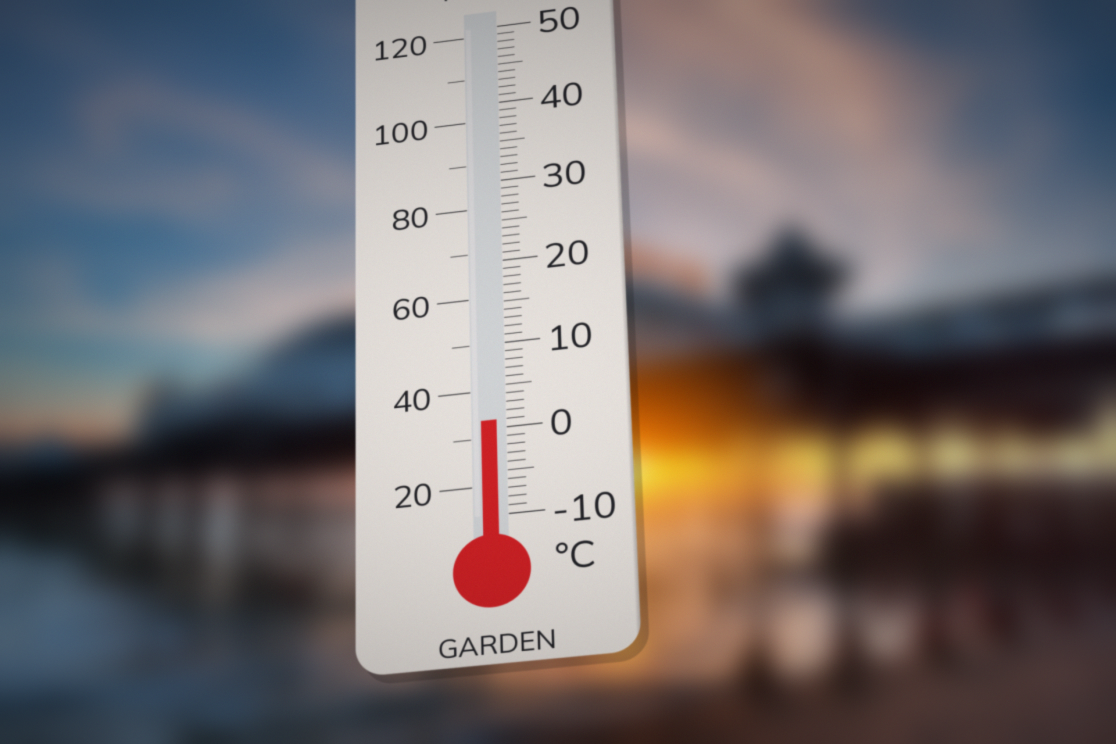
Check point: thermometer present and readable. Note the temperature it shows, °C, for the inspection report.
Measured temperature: 1 °C
